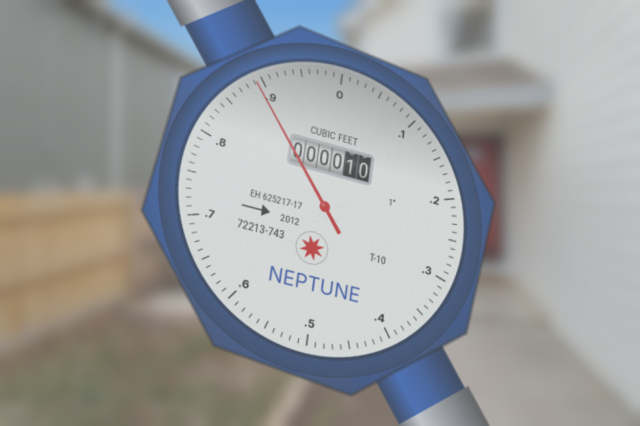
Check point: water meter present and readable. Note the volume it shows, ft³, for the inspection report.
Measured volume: 9.89 ft³
